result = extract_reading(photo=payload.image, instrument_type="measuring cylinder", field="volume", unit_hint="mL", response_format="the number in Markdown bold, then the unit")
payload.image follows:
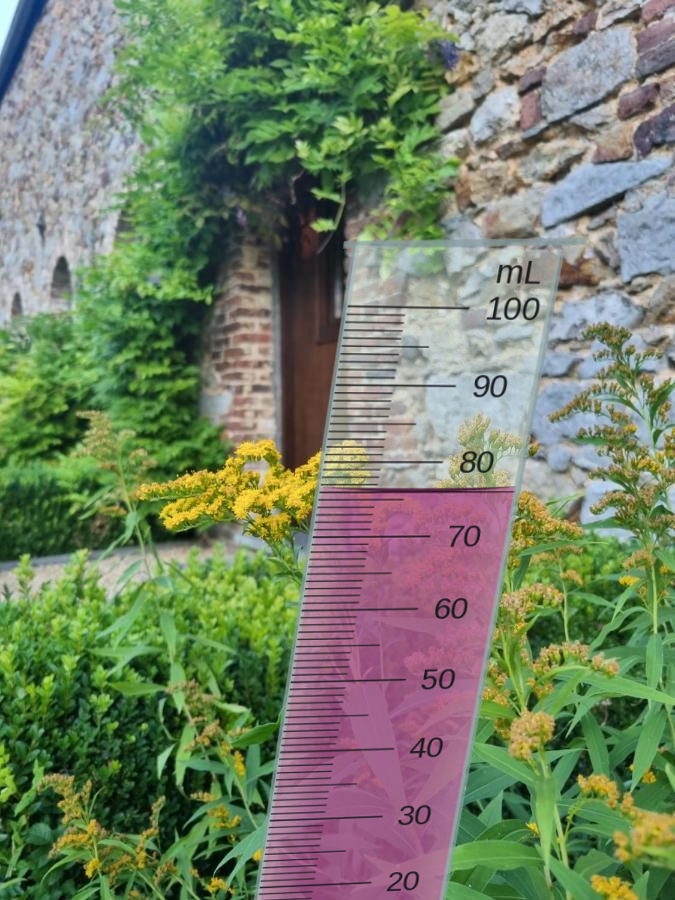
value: **76** mL
